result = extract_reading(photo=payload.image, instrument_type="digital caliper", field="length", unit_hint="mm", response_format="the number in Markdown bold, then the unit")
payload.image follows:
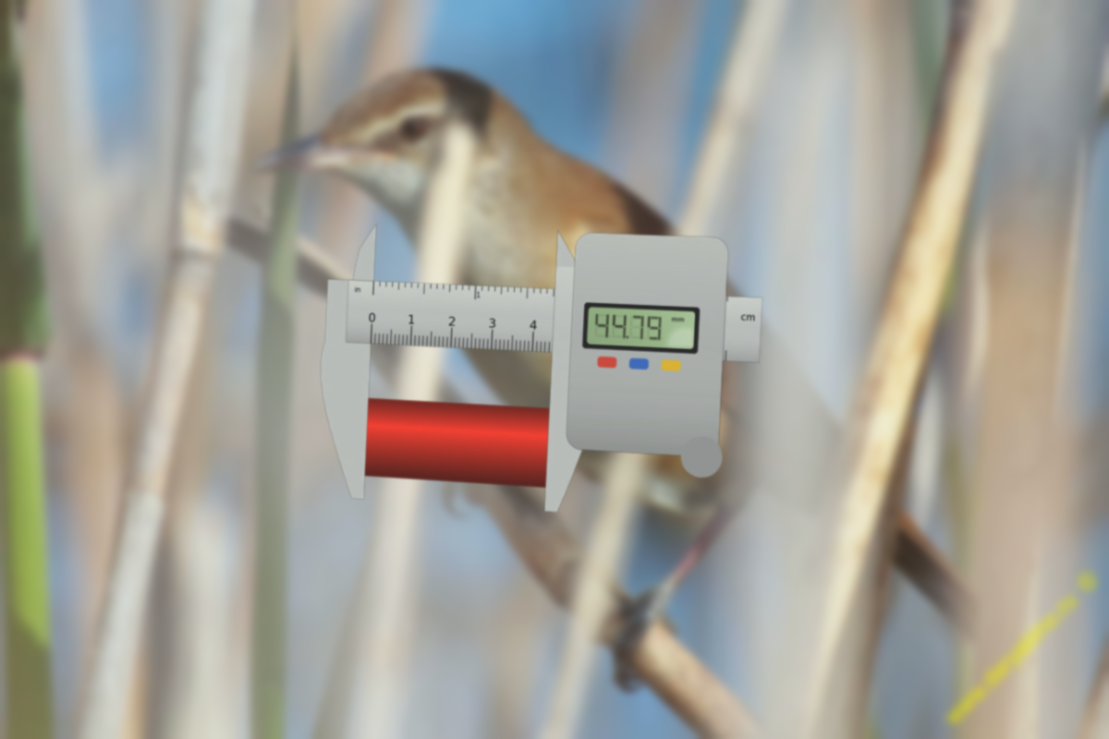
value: **44.79** mm
